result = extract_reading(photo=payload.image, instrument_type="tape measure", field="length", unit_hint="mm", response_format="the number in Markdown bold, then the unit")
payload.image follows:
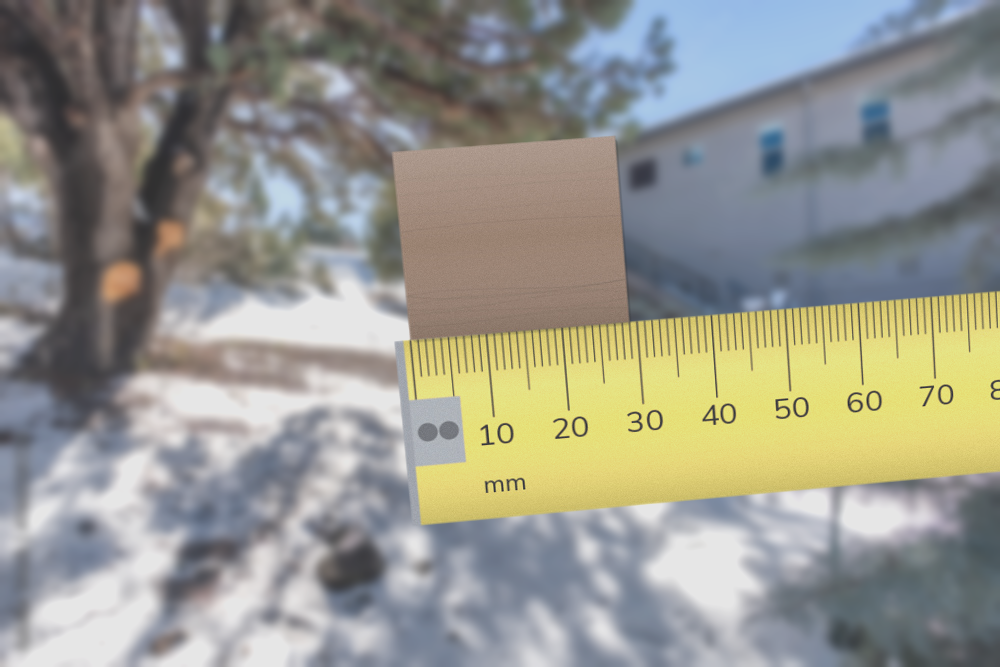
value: **29** mm
